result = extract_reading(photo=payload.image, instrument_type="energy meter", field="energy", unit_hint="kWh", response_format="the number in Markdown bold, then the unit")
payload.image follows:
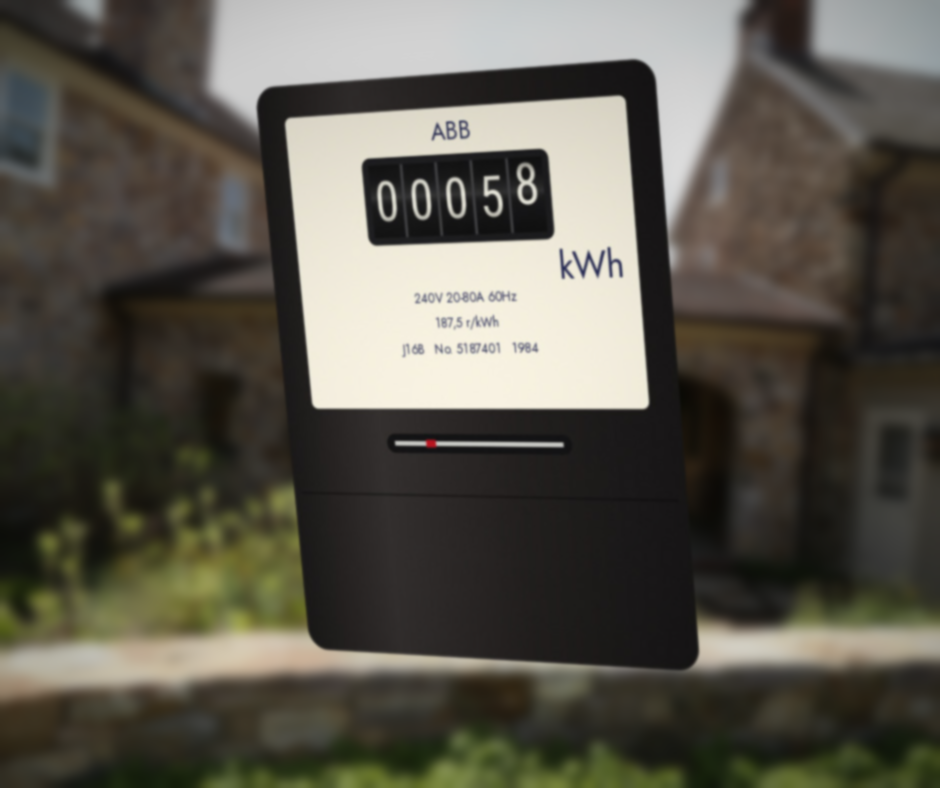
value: **58** kWh
